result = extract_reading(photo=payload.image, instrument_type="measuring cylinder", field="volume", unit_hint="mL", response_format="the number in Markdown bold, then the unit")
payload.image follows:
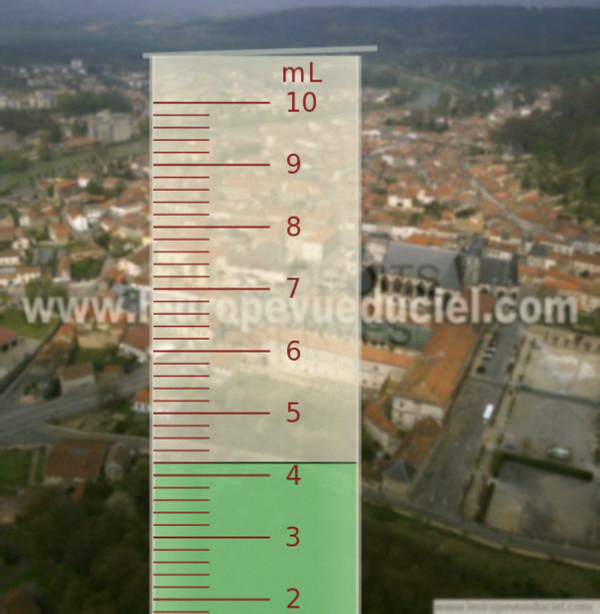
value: **4.2** mL
